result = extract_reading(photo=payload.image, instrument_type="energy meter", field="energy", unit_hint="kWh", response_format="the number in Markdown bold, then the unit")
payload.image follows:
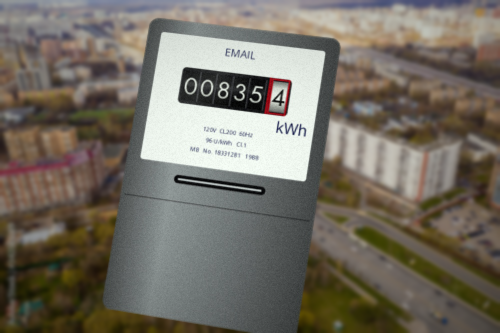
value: **835.4** kWh
